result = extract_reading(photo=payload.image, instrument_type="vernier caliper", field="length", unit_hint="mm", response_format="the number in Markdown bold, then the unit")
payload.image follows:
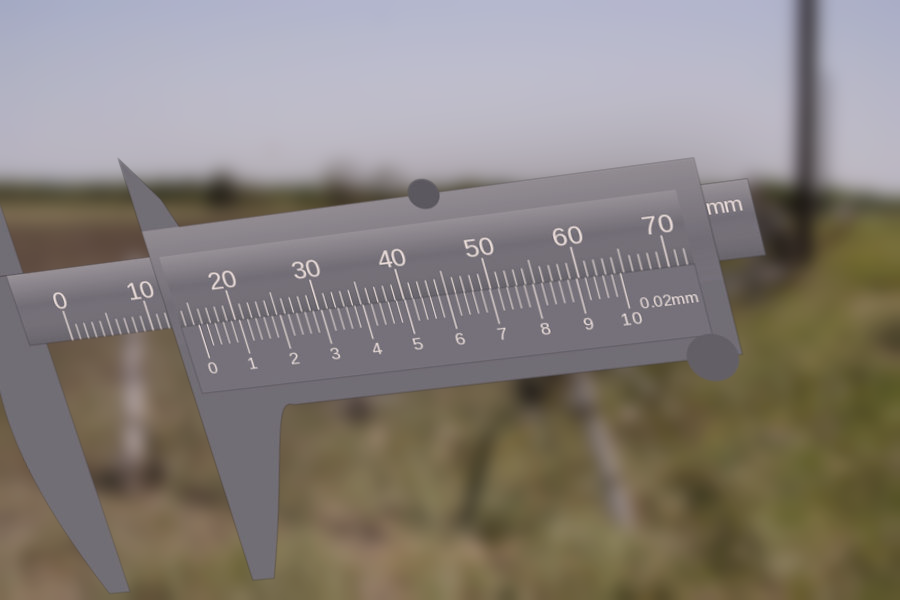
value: **15.6** mm
